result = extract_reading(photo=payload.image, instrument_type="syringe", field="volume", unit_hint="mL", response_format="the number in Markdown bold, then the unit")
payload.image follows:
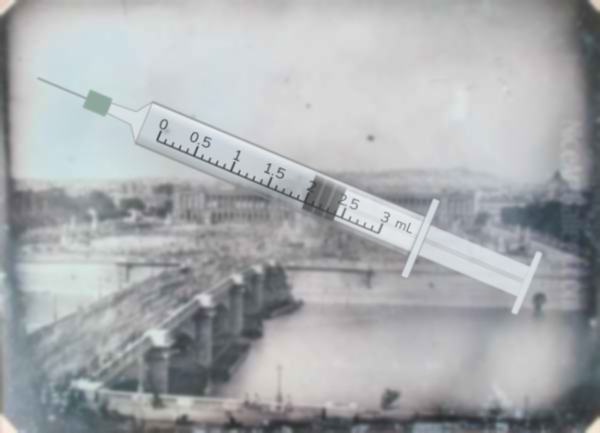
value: **2** mL
